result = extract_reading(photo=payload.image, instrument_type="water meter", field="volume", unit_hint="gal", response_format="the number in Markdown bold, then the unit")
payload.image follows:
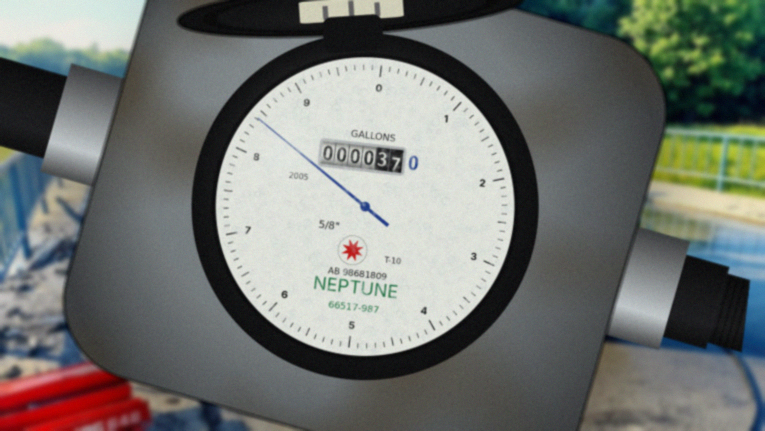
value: **368.4** gal
